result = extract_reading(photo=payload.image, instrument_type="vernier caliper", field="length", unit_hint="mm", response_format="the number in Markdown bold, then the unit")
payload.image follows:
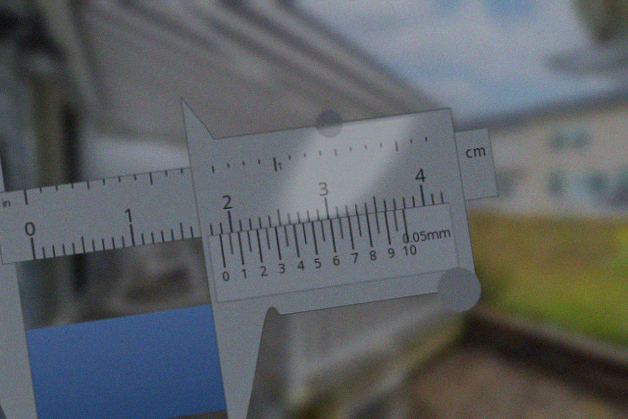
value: **18.8** mm
